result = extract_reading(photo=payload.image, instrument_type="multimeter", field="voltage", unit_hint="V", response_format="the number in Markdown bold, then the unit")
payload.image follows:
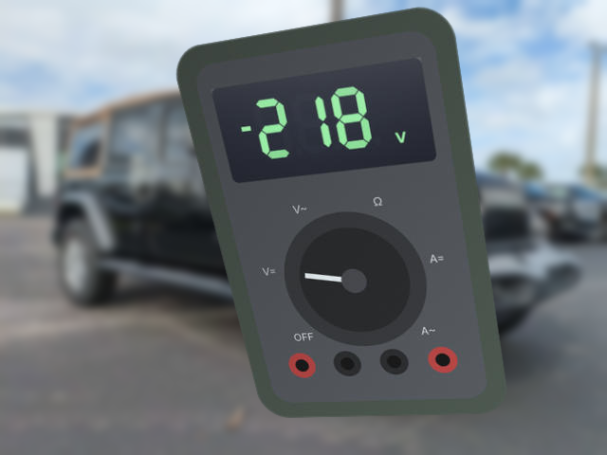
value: **-218** V
